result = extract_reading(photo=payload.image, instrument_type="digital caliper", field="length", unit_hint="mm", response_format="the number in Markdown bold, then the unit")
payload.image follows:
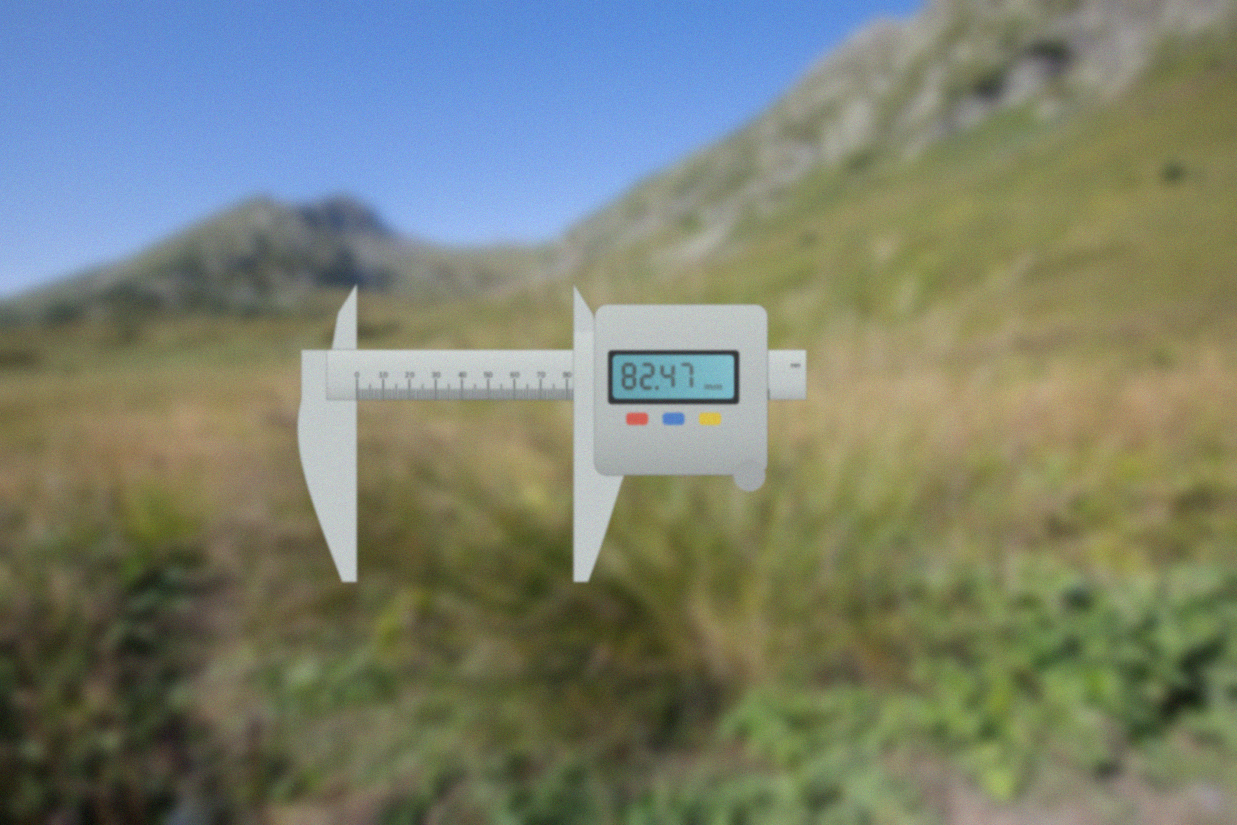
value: **82.47** mm
